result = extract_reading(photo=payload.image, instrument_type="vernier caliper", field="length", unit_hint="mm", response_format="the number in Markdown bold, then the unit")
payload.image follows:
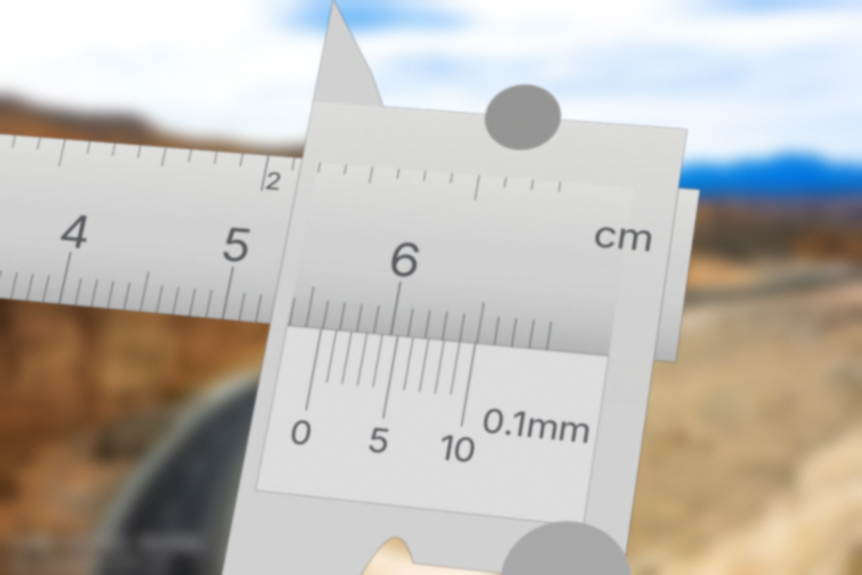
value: **55.9** mm
